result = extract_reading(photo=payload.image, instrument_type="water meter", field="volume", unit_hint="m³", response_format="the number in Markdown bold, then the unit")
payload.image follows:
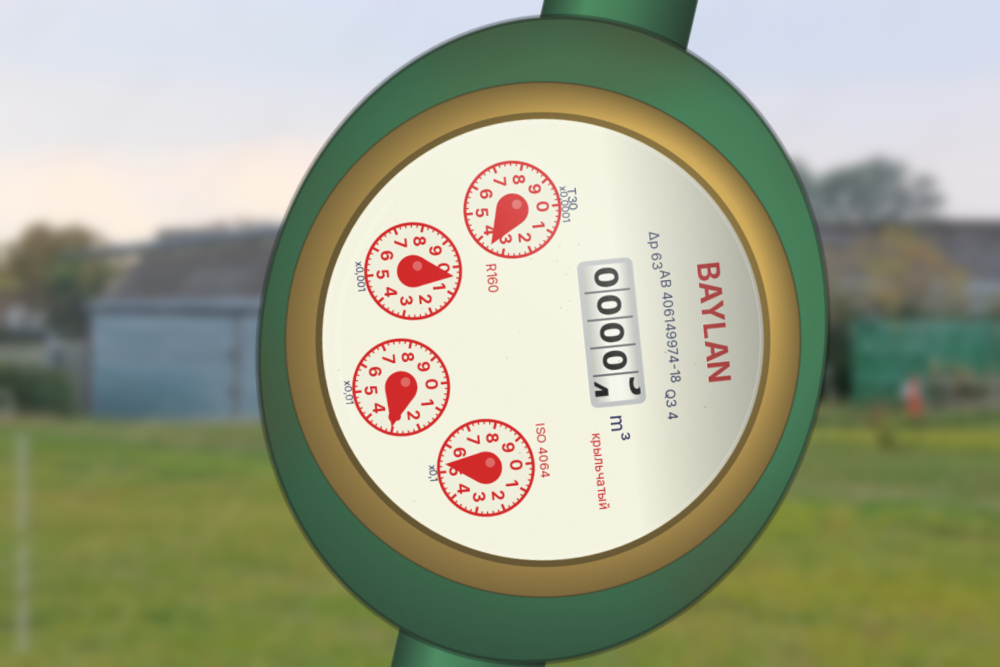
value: **3.5303** m³
